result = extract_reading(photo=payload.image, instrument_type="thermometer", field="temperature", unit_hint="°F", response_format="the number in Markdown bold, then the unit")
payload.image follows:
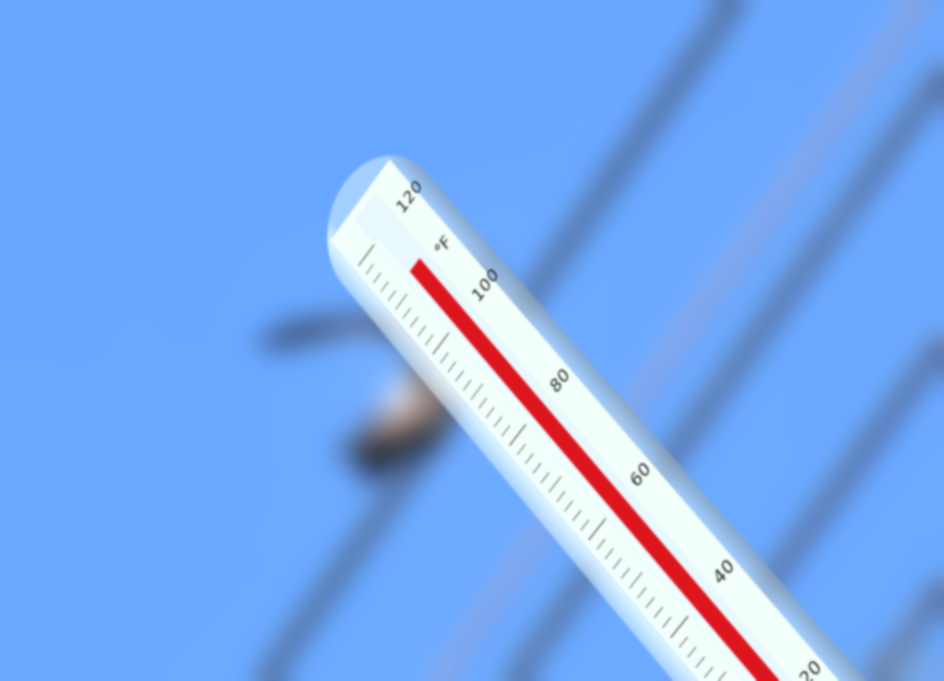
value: **112** °F
